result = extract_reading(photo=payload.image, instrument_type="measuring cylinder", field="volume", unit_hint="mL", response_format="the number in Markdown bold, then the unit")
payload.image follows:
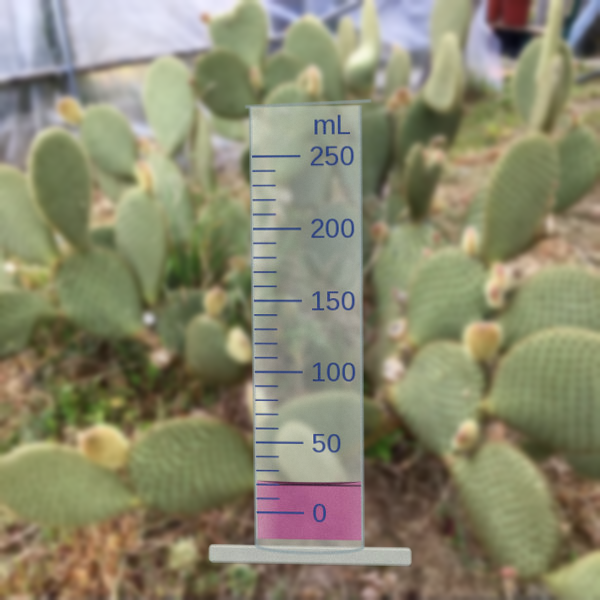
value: **20** mL
